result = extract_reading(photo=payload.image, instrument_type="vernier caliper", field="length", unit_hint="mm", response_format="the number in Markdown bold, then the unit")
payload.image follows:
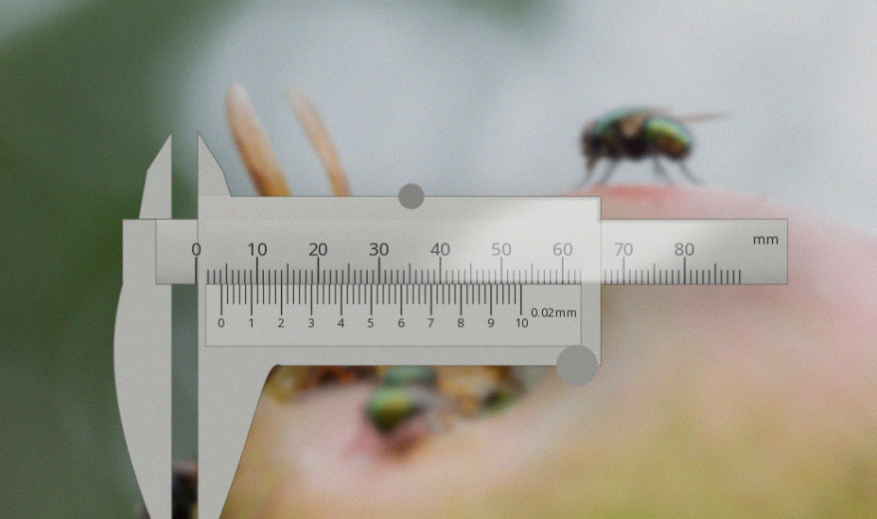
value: **4.2** mm
